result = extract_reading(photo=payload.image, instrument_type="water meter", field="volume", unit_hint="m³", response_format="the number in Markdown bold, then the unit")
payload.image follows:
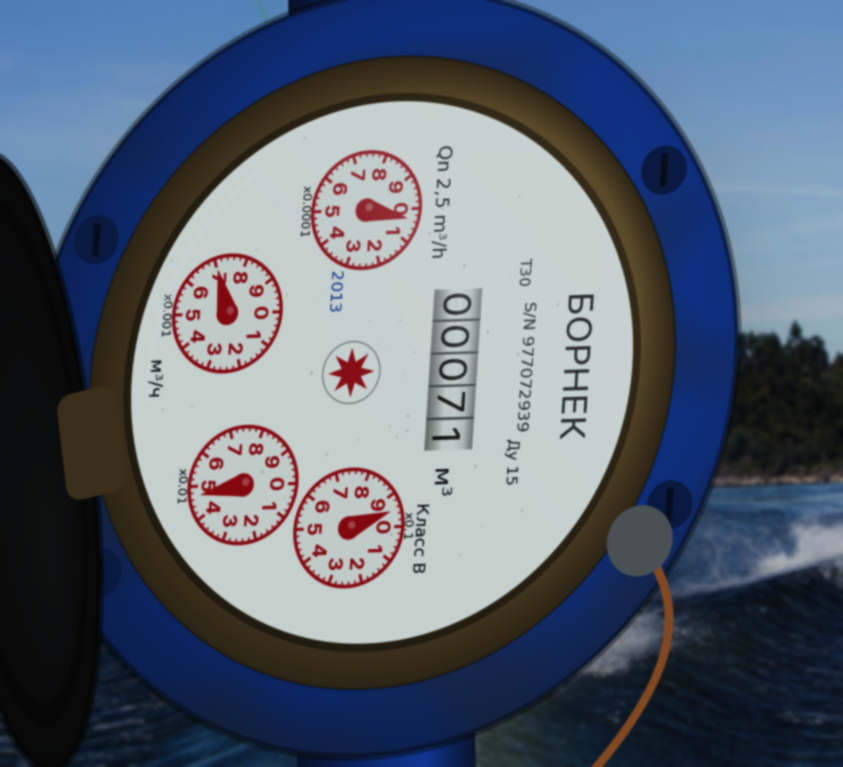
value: **70.9470** m³
